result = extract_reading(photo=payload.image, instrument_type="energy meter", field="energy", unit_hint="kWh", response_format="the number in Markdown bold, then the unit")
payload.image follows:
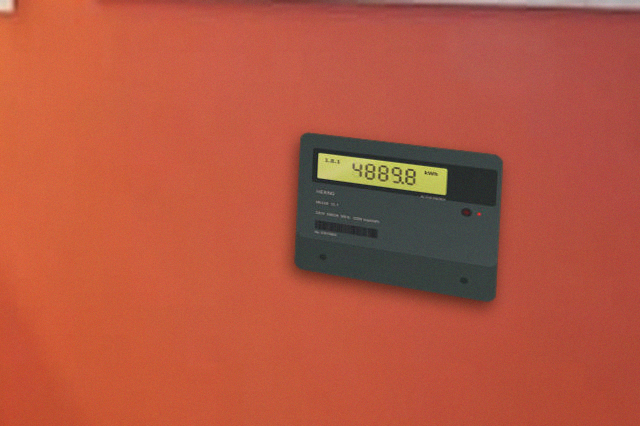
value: **4889.8** kWh
